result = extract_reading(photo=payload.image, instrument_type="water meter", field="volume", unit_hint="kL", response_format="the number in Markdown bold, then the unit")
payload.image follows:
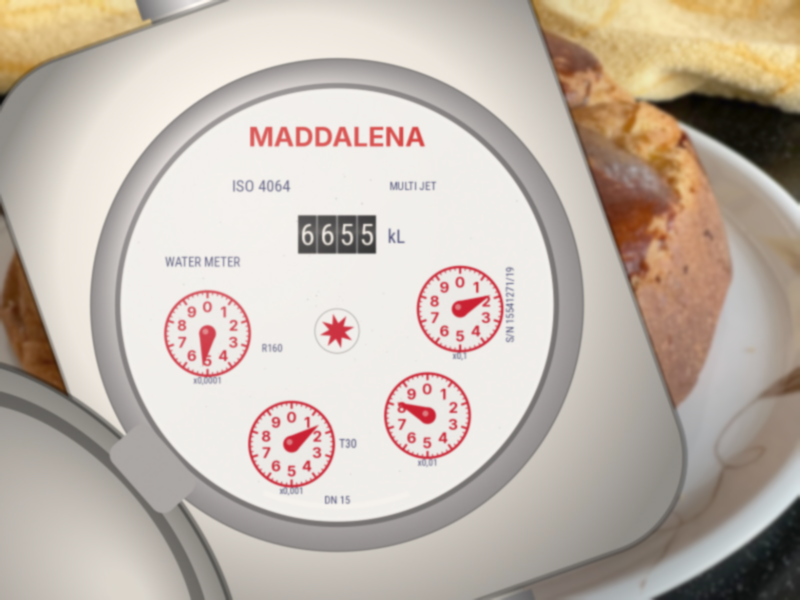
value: **6655.1815** kL
